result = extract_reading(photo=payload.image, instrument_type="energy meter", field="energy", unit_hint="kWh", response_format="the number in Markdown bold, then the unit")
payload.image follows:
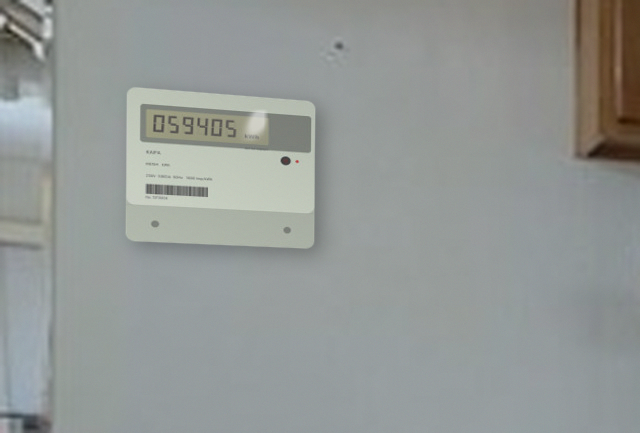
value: **59405** kWh
